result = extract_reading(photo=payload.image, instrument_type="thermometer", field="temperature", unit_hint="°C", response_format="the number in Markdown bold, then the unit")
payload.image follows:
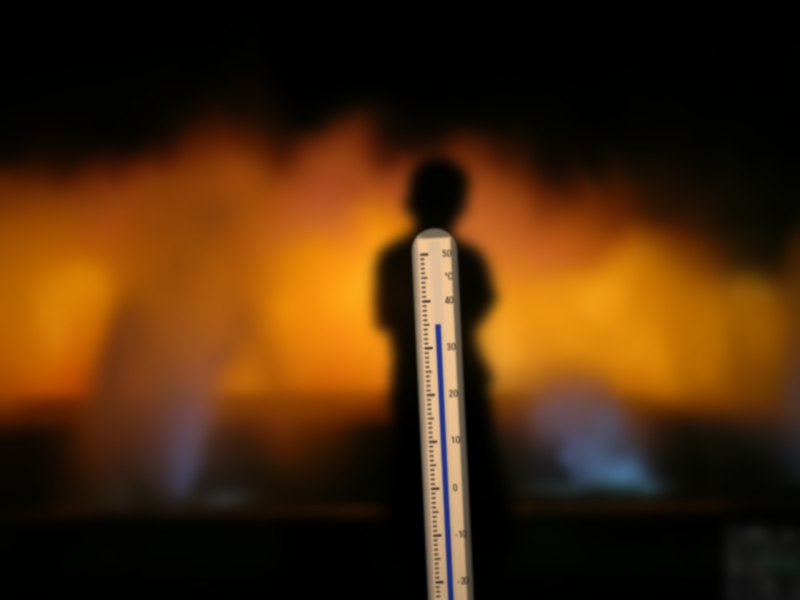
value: **35** °C
